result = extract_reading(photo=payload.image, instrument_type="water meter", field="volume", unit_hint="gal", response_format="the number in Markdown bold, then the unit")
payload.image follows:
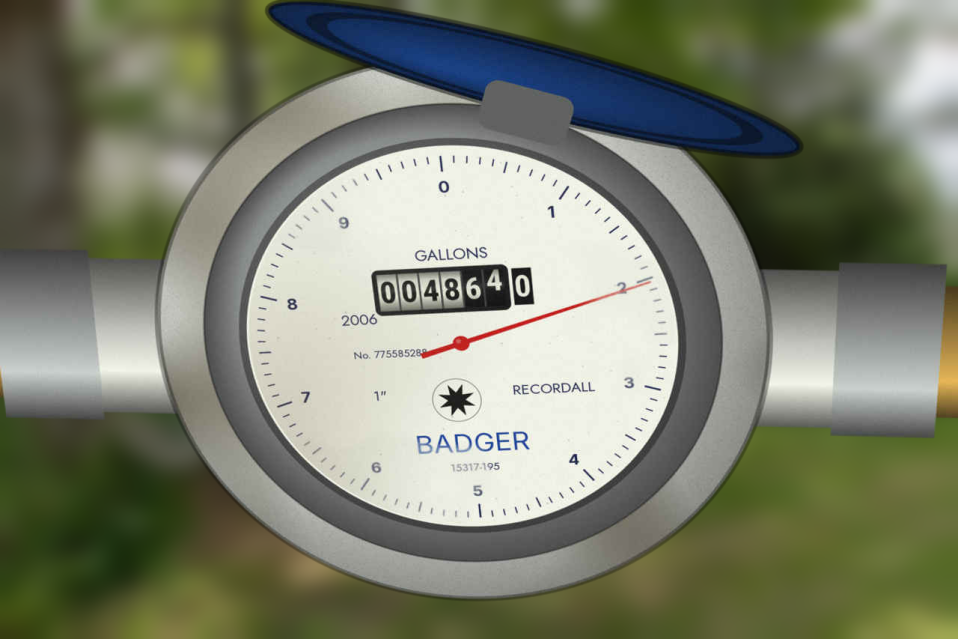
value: **48642.0** gal
